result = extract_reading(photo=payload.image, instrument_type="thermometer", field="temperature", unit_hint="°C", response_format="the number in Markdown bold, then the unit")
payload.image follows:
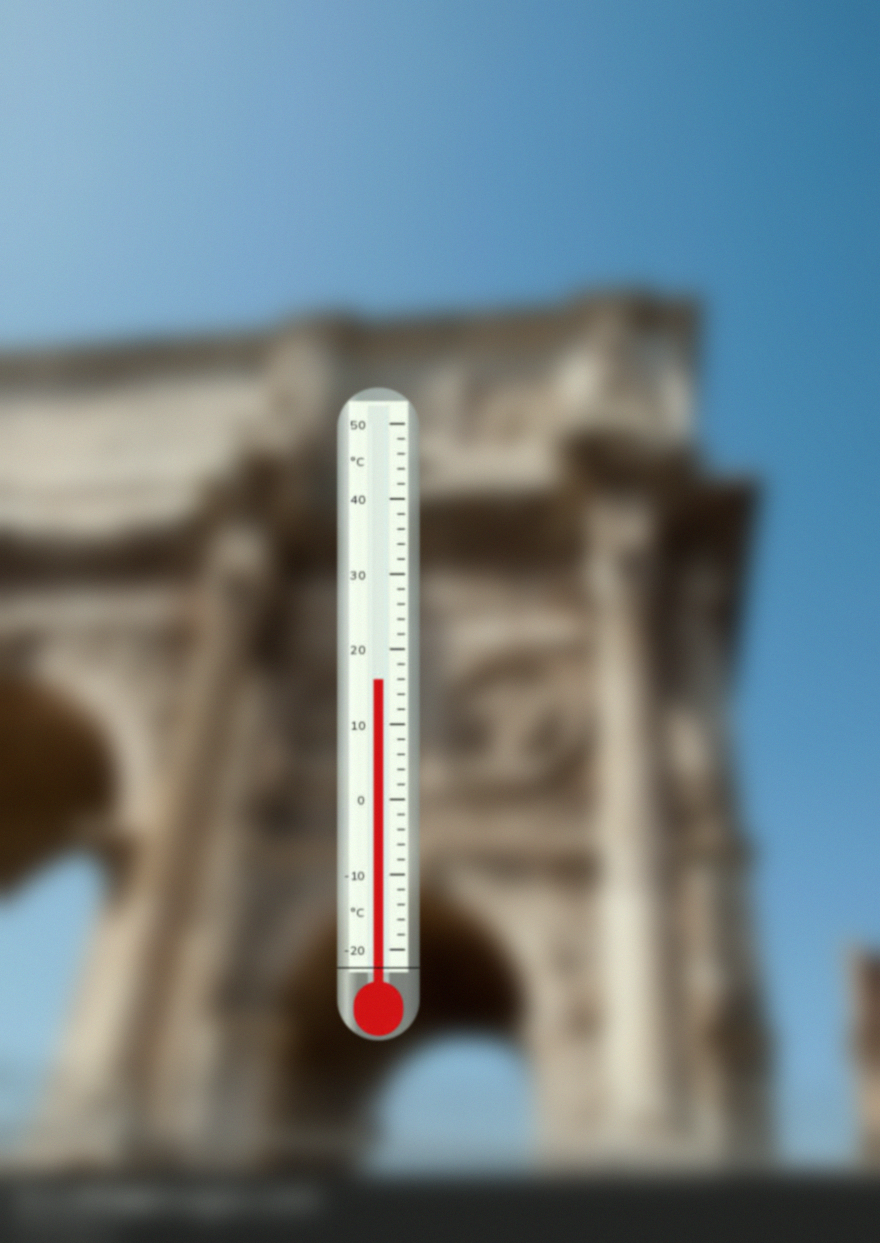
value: **16** °C
